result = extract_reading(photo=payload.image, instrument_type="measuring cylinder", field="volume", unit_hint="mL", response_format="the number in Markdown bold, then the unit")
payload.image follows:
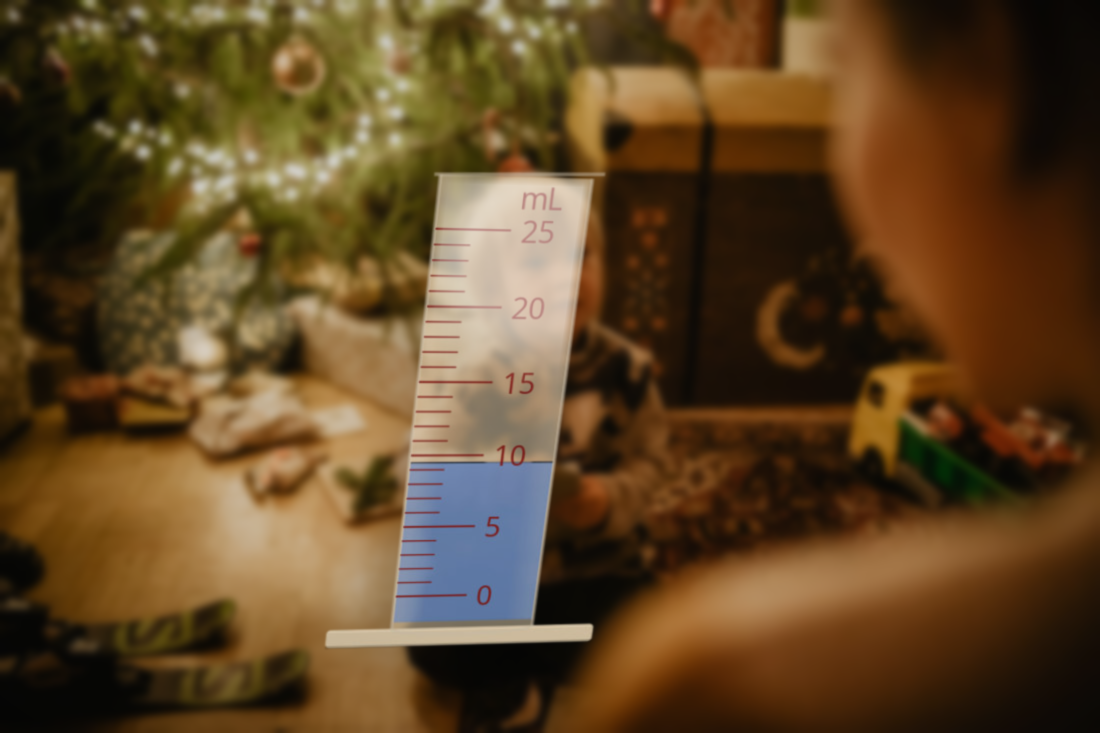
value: **9.5** mL
